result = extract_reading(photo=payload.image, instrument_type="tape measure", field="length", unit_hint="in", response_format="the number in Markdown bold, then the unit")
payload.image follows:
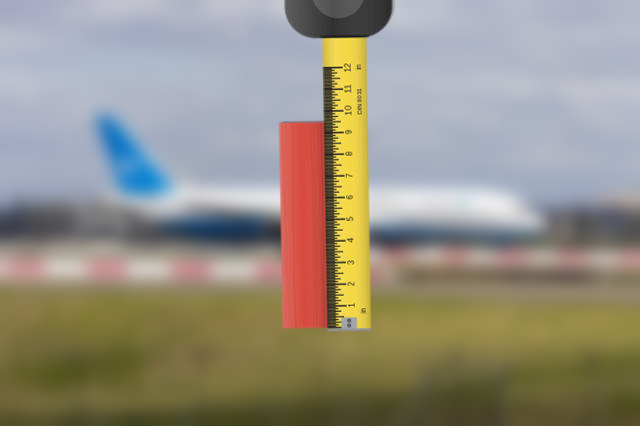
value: **9.5** in
